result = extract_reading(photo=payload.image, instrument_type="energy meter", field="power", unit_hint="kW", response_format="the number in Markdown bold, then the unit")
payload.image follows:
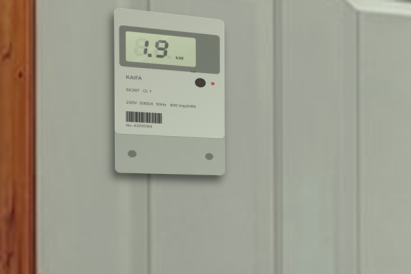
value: **1.9** kW
